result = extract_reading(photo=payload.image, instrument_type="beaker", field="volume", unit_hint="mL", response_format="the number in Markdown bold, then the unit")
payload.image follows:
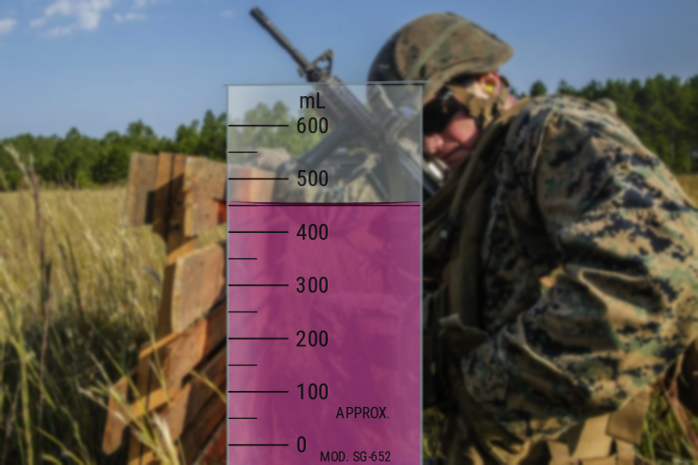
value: **450** mL
